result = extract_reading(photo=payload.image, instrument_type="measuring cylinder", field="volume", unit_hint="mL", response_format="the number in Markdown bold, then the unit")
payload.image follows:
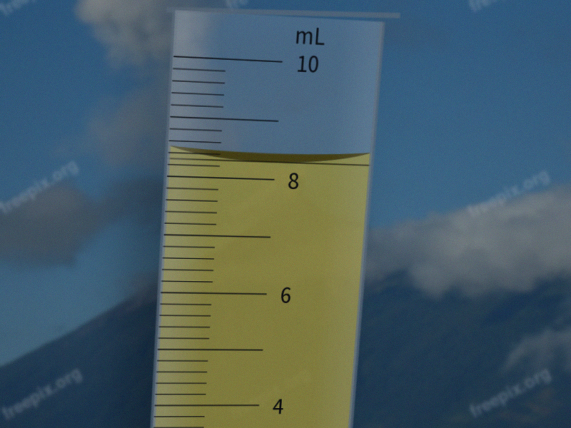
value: **8.3** mL
